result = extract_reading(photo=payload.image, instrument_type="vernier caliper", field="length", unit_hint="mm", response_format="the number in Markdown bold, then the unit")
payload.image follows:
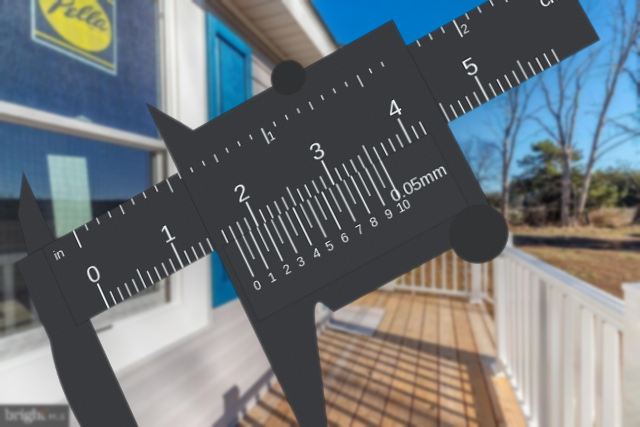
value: **17.0** mm
